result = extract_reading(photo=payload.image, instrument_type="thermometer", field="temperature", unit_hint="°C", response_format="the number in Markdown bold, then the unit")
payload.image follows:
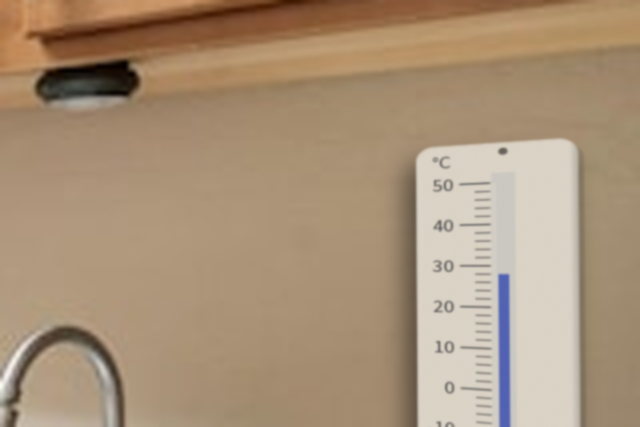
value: **28** °C
